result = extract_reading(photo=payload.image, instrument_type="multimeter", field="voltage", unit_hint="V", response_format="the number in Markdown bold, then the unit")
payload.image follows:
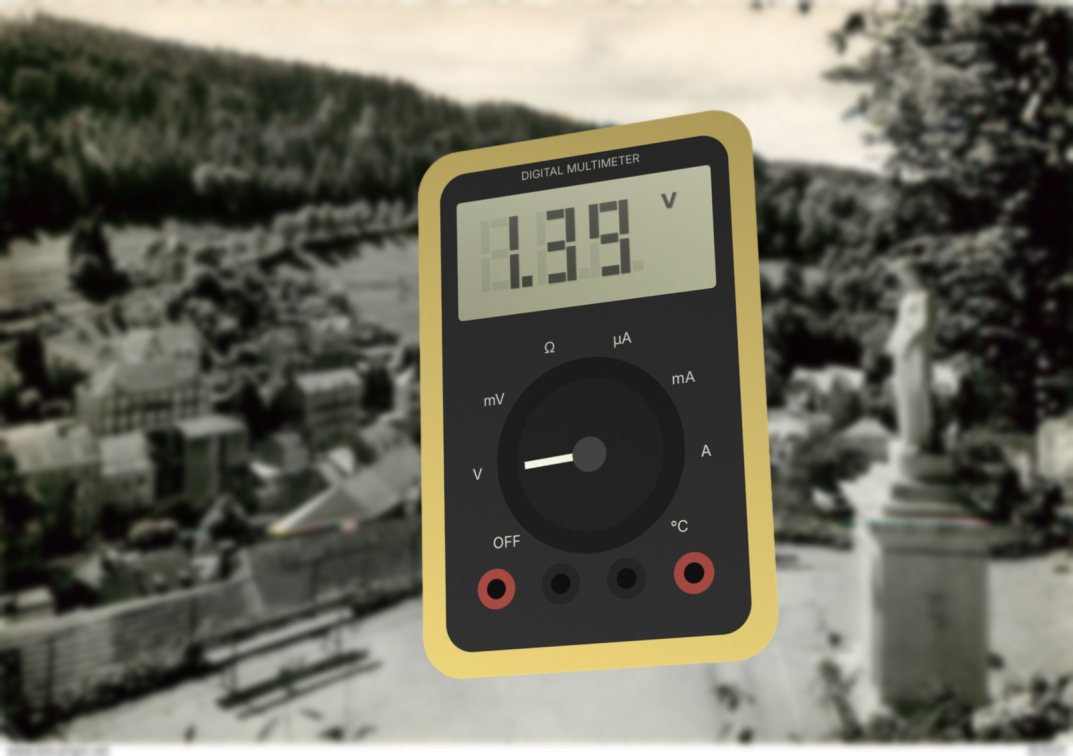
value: **1.39** V
